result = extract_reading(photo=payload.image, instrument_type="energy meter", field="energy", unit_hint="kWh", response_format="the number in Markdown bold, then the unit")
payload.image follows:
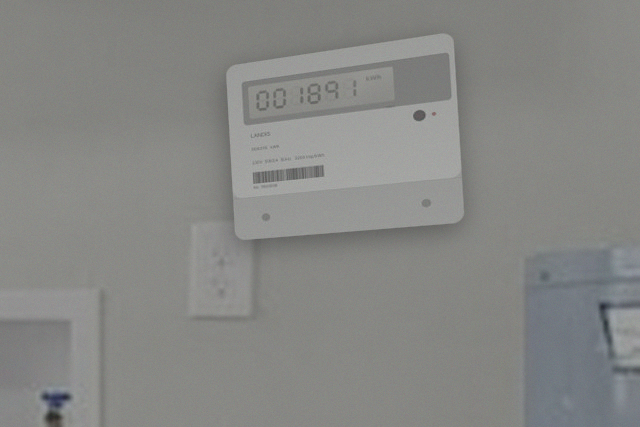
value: **1891** kWh
